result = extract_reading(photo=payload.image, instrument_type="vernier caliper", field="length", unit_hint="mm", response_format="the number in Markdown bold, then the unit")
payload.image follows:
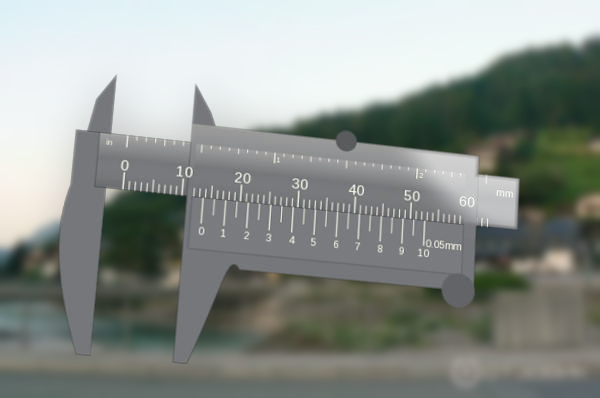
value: **13.6** mm
